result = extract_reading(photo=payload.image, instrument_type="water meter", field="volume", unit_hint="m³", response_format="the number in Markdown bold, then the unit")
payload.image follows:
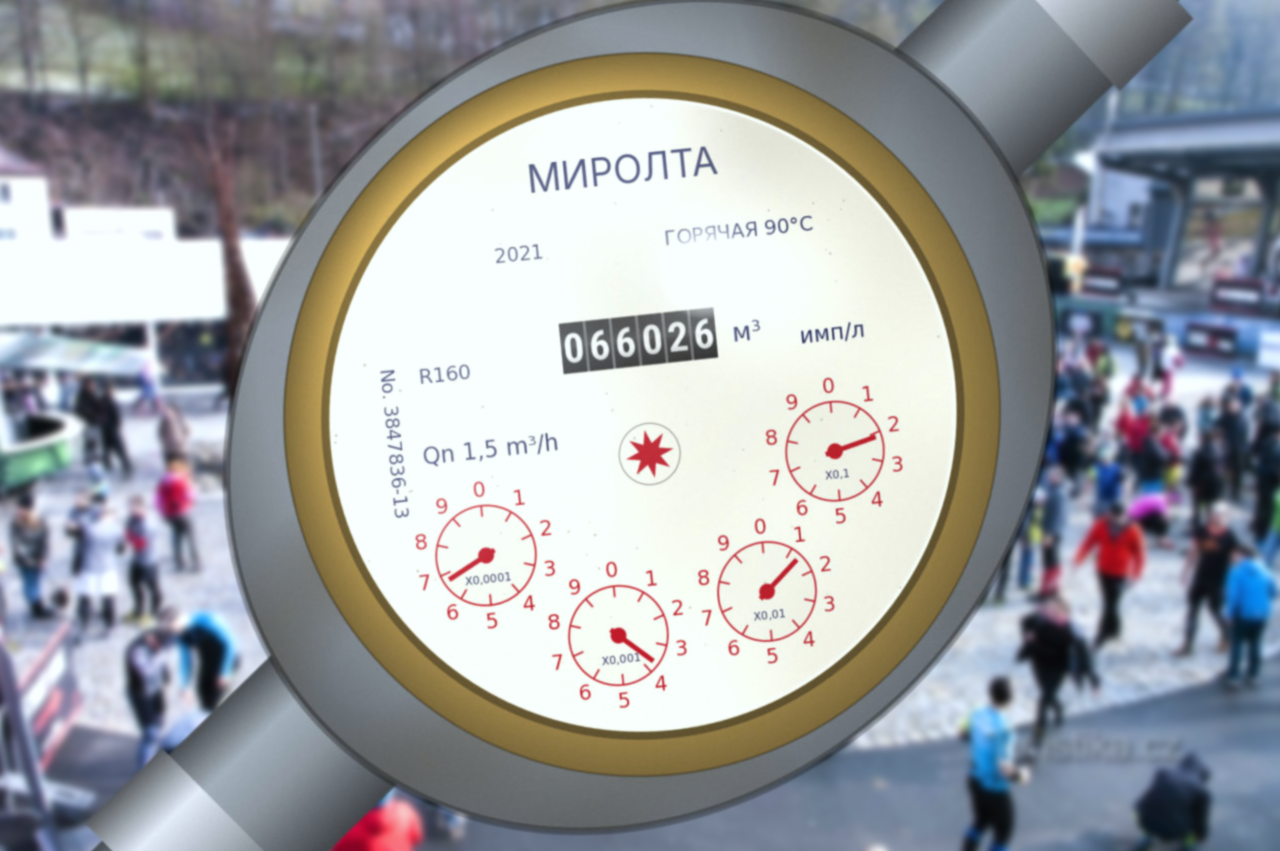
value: **66026.2136** m³
